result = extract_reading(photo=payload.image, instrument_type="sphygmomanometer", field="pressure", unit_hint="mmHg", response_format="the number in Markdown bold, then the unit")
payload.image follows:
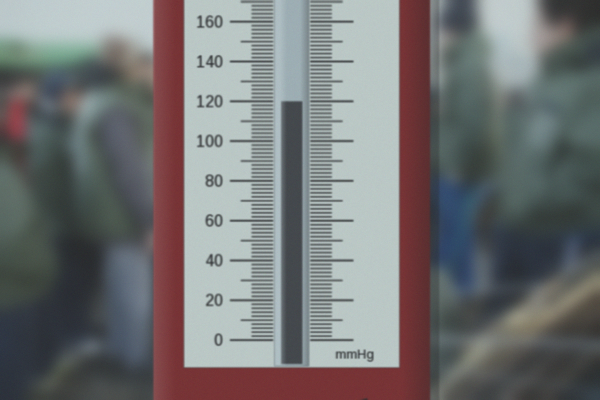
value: **120** mmHg
